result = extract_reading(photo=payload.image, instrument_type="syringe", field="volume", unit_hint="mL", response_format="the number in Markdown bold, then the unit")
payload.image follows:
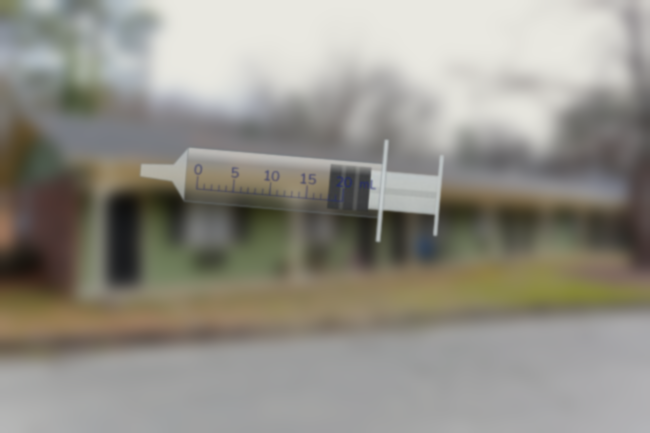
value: **18** mL
